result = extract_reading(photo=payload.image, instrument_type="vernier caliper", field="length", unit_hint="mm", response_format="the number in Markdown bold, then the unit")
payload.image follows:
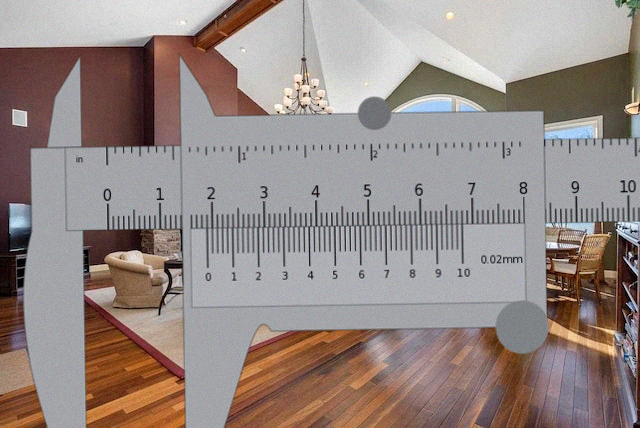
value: **19.0** mm
